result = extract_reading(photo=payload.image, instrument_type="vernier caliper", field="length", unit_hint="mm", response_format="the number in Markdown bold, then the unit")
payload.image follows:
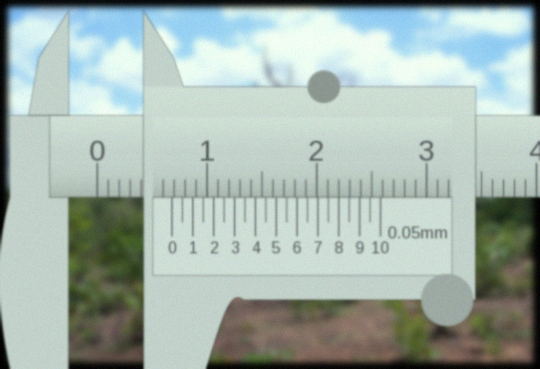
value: **6.8** mm
